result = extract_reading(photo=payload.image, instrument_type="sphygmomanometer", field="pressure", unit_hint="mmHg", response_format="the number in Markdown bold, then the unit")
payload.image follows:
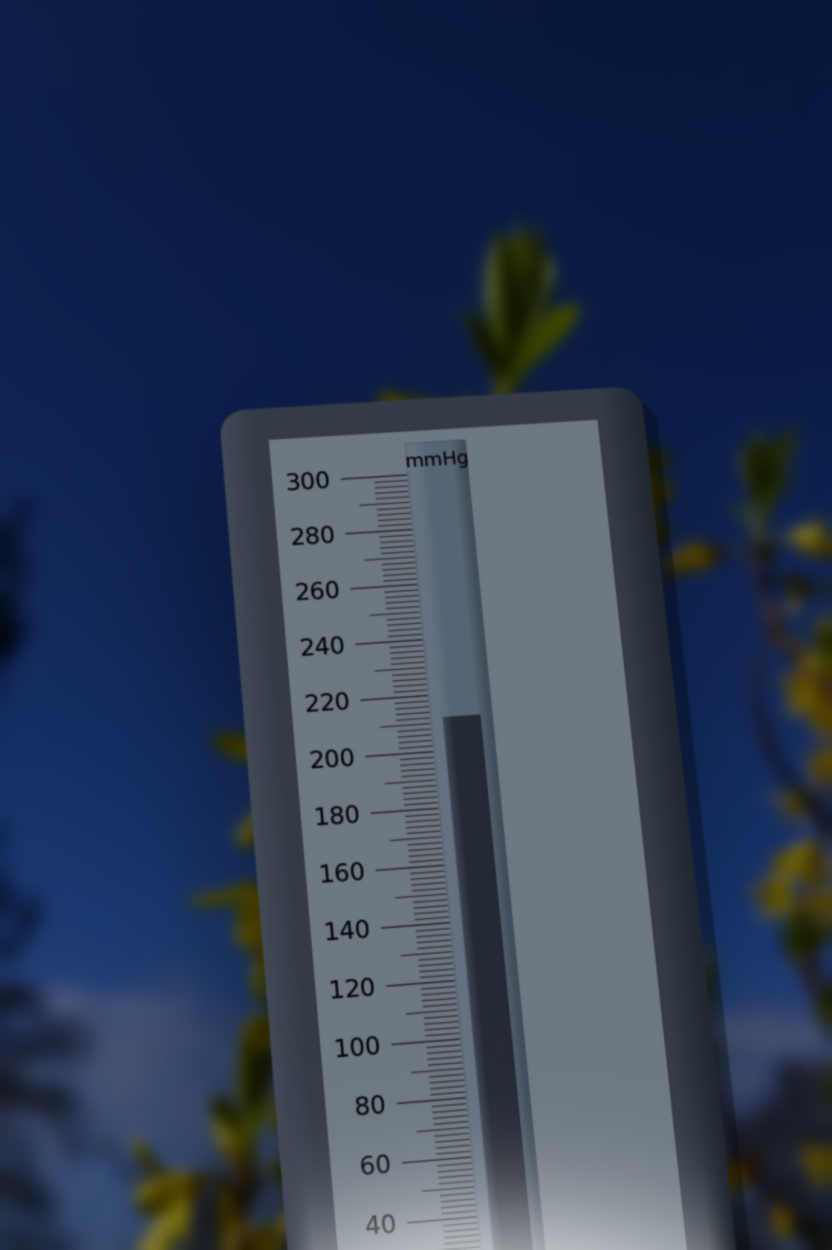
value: **212** mmHg
